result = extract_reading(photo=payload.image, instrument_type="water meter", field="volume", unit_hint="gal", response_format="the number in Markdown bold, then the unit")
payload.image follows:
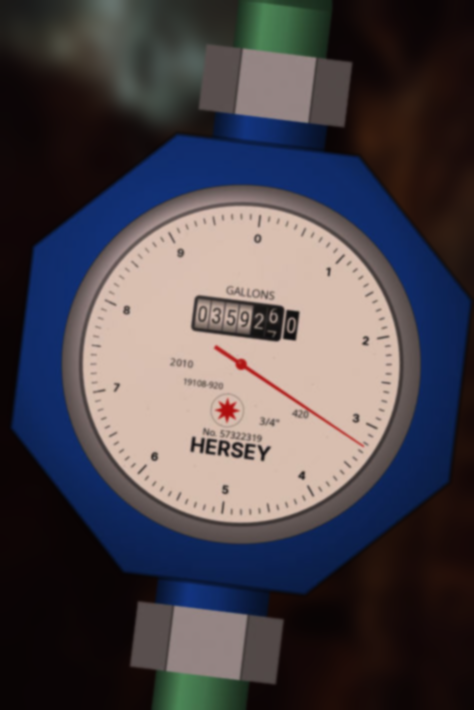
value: **359263.2** gal
